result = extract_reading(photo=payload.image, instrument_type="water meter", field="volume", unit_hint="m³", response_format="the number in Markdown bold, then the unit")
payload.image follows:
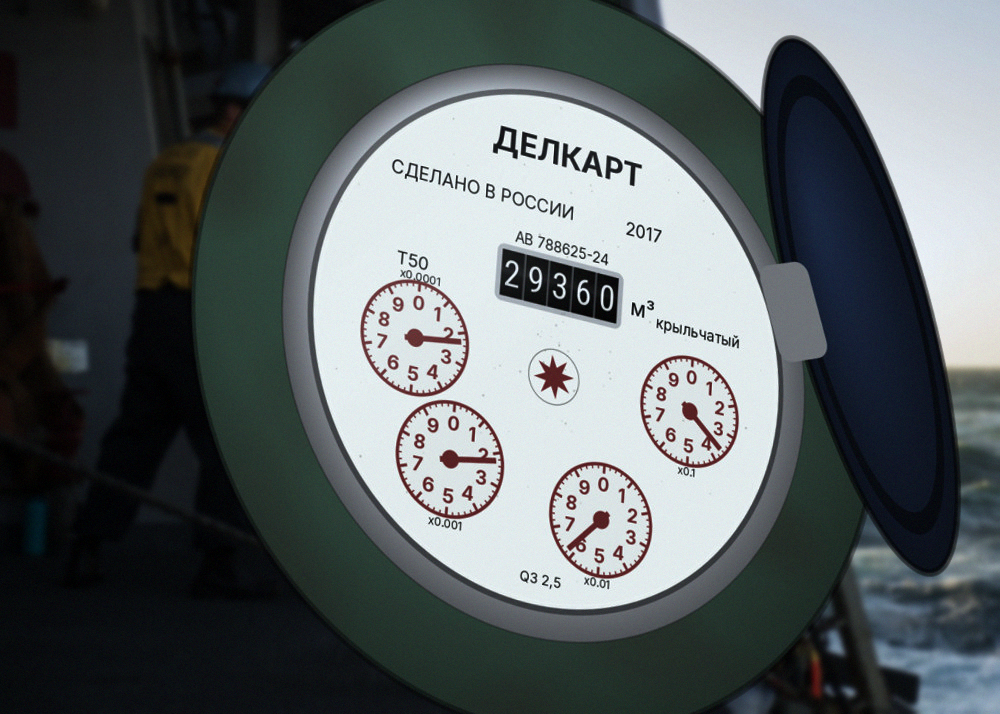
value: **29360.3622** m³
